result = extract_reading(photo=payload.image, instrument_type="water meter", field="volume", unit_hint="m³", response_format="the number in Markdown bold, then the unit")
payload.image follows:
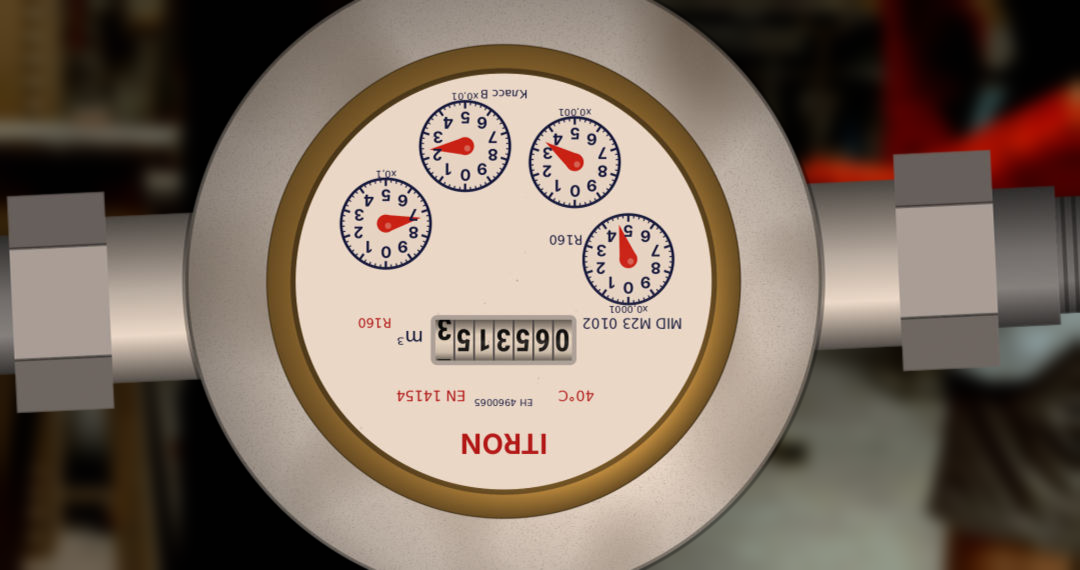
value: **653152.7234** m³
